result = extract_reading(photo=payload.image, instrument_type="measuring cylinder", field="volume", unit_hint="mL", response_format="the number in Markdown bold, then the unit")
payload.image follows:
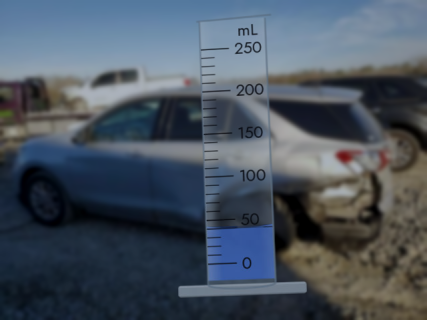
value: **40** mL
